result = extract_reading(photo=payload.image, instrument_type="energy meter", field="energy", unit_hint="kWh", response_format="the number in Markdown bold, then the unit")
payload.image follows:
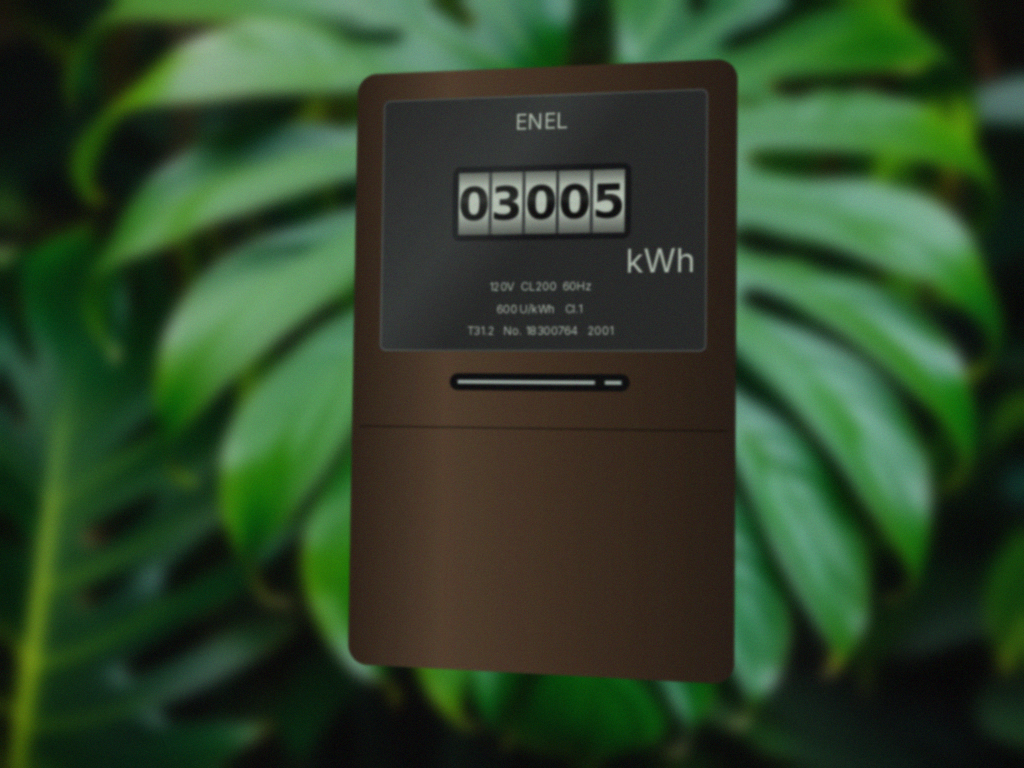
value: **3005** kWh
